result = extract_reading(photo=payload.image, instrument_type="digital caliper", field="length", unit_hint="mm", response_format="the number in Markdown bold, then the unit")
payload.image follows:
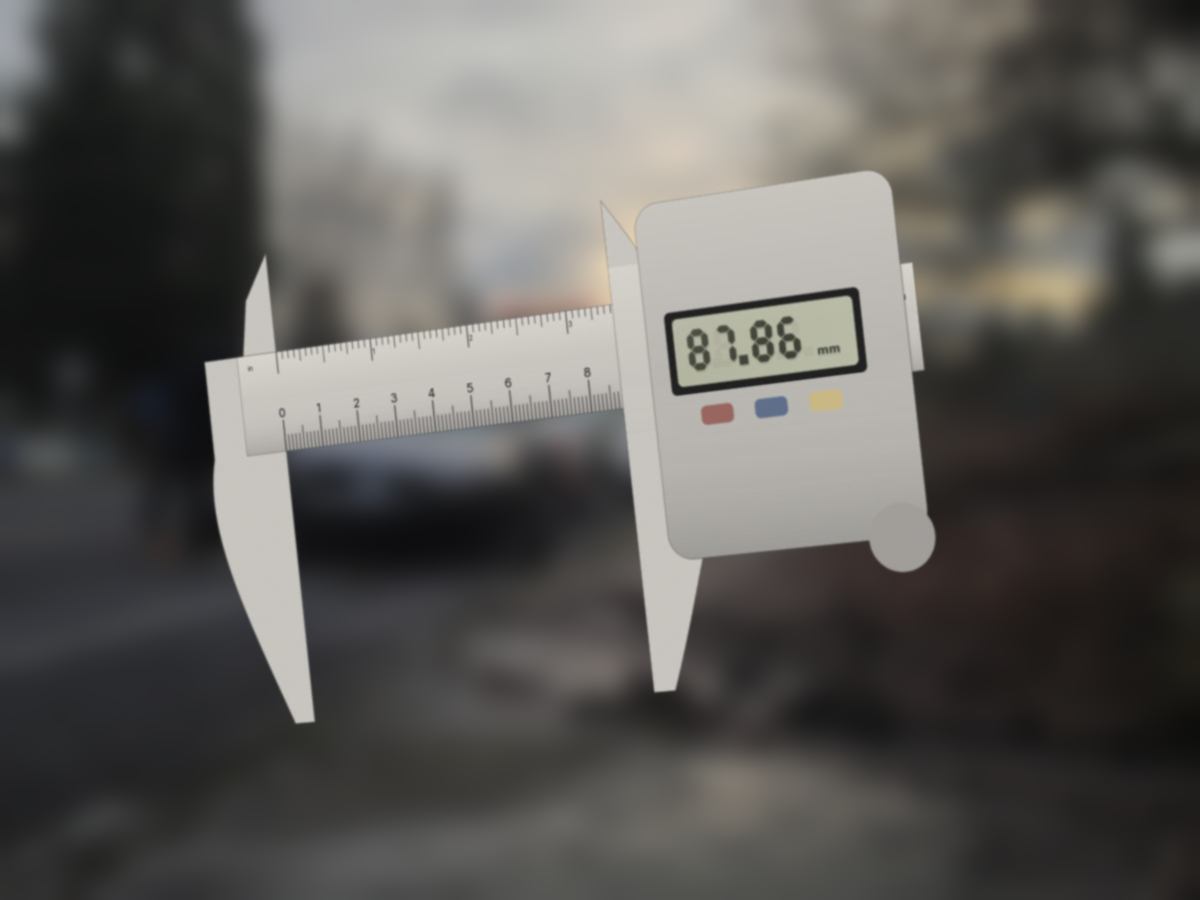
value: **87.86** mm
